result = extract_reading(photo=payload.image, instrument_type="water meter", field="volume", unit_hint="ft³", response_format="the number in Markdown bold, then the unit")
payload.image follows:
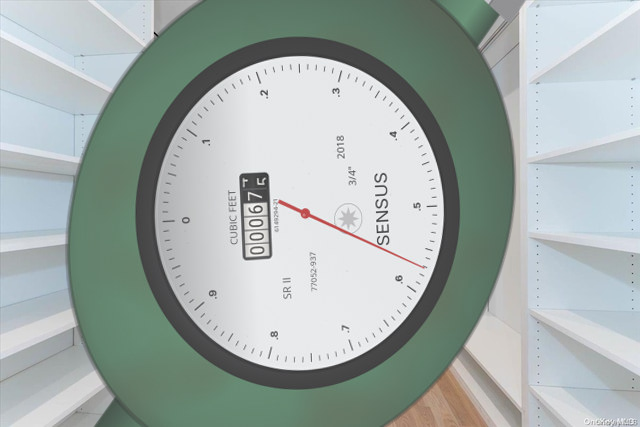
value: **674.57** ft³
